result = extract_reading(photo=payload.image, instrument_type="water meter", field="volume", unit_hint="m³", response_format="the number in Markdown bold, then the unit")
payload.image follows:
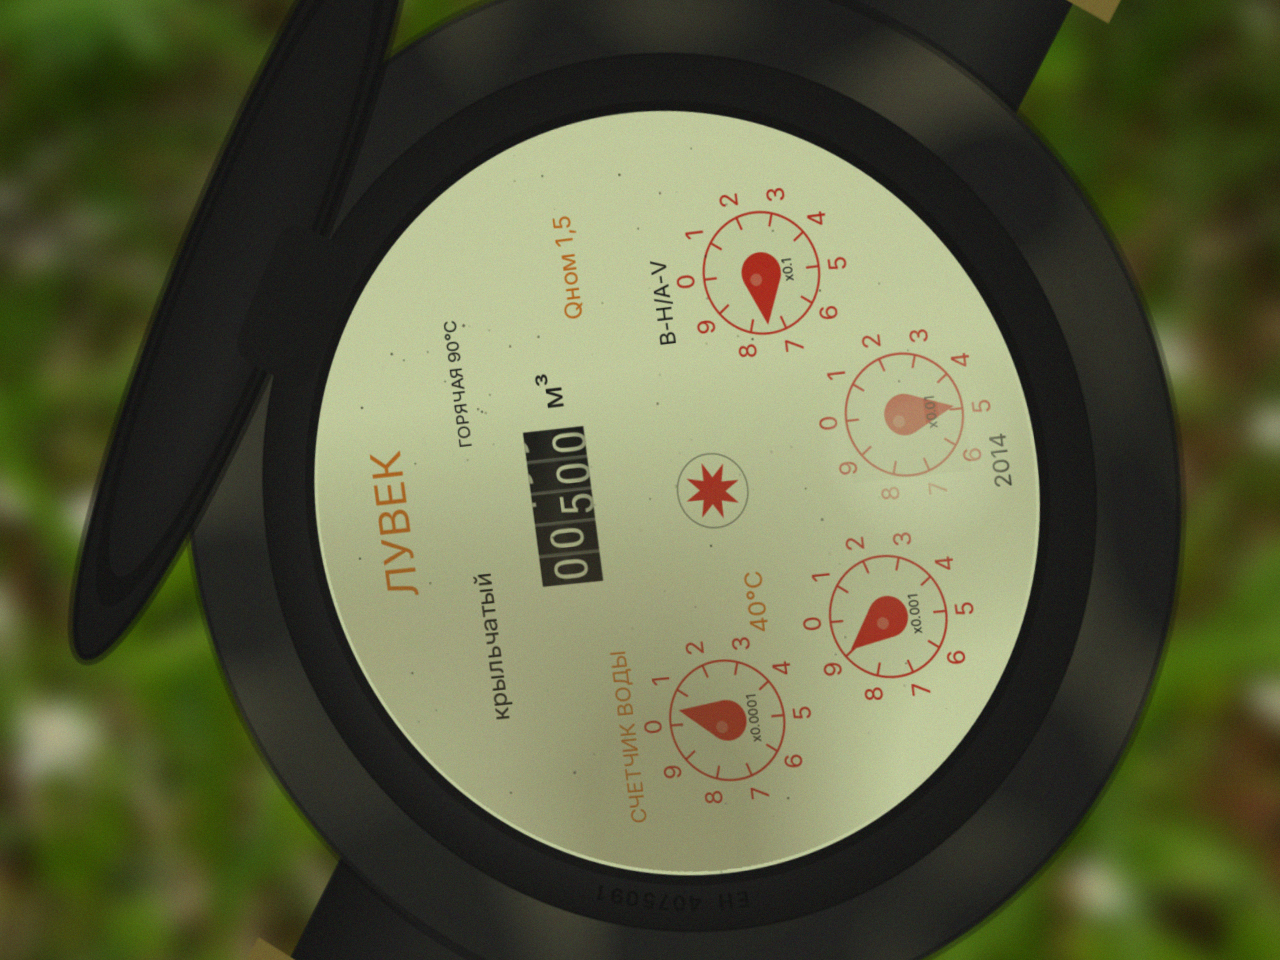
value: **499.7490** m³
